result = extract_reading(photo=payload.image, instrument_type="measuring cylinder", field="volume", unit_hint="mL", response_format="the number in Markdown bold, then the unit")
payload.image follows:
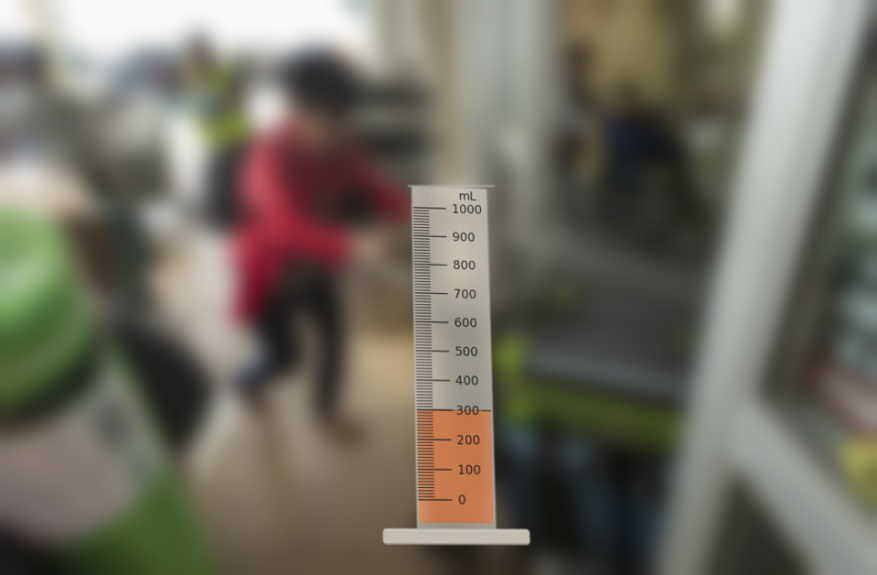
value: **300** mL
